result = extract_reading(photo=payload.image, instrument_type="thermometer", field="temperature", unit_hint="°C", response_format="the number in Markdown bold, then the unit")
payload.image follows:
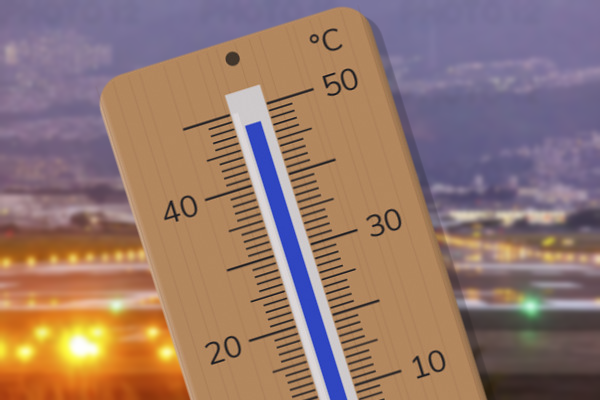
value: **48** °C
